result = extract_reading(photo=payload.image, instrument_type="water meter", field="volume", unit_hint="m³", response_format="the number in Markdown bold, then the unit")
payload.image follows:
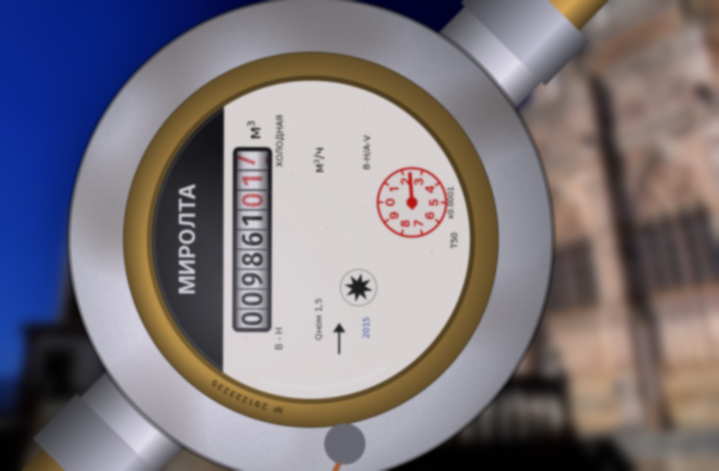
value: **9861.0172** m³
